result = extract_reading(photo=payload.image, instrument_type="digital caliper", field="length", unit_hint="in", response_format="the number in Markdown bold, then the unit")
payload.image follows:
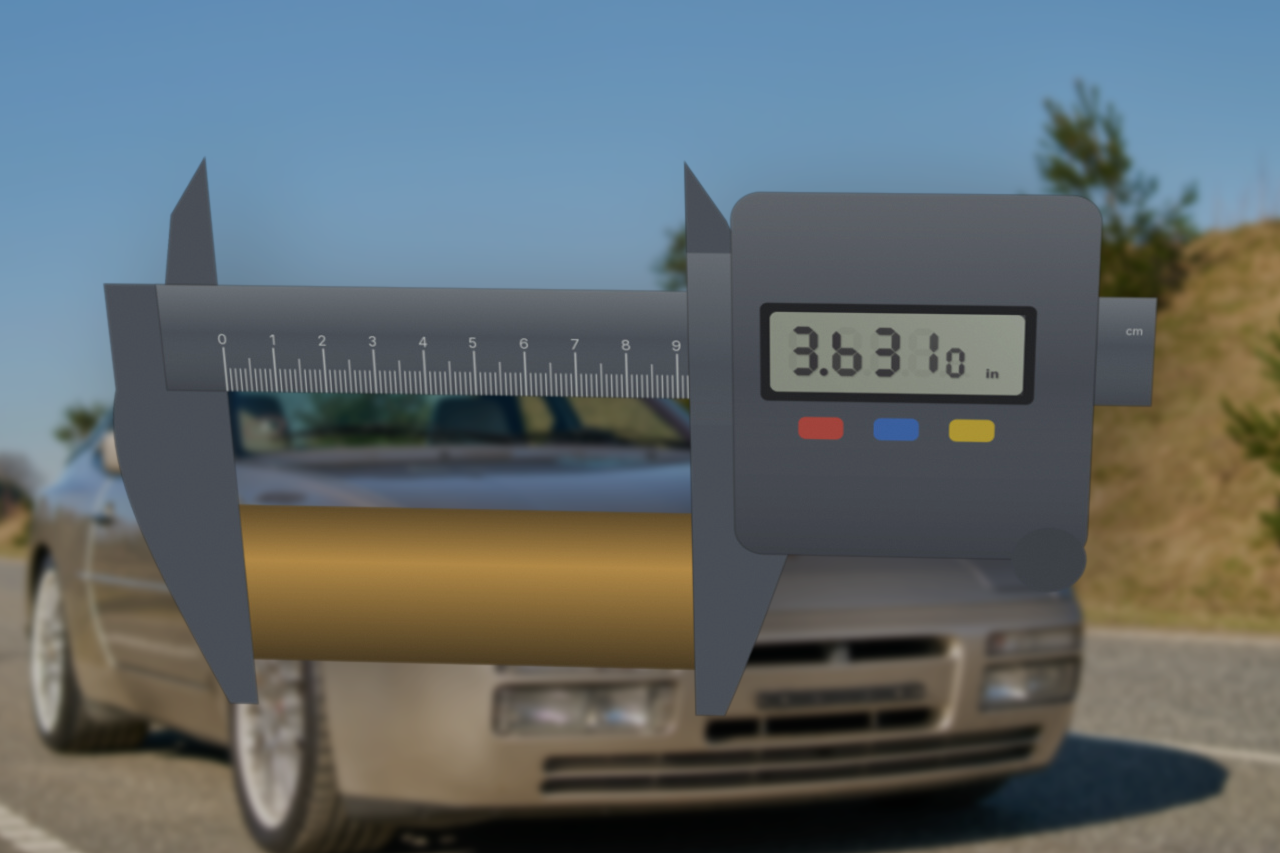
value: **3.6310** in
